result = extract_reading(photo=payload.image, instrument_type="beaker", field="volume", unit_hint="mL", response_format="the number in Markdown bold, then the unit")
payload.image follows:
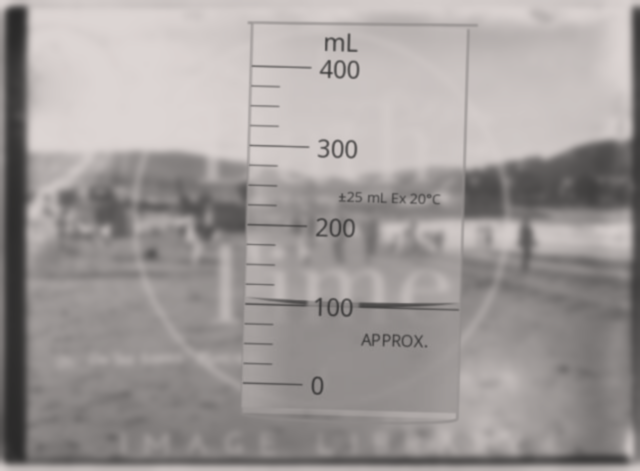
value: **100** mL
